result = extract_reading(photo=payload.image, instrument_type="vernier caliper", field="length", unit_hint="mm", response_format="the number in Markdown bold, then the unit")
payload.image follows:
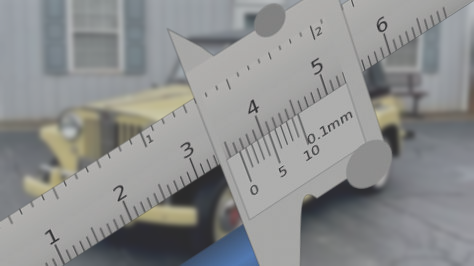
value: **36.4** mm
